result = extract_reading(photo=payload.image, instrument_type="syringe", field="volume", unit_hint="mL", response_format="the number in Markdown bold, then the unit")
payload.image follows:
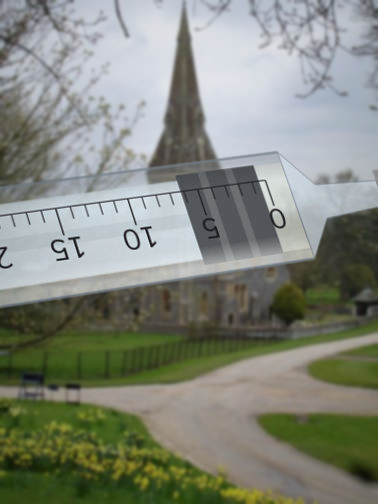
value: **0.5** mL
